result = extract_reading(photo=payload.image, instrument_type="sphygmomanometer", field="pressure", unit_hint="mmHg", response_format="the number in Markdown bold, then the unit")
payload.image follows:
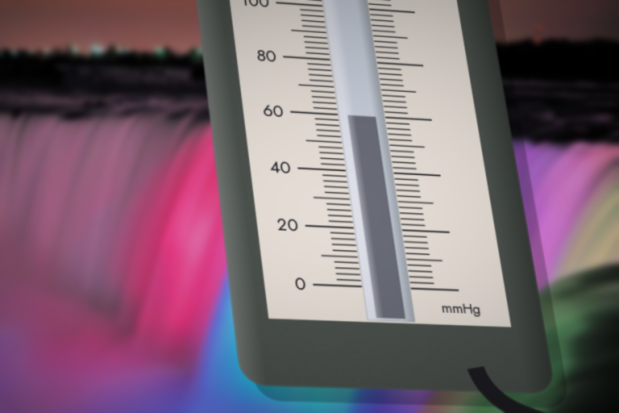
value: **60** mmHg
